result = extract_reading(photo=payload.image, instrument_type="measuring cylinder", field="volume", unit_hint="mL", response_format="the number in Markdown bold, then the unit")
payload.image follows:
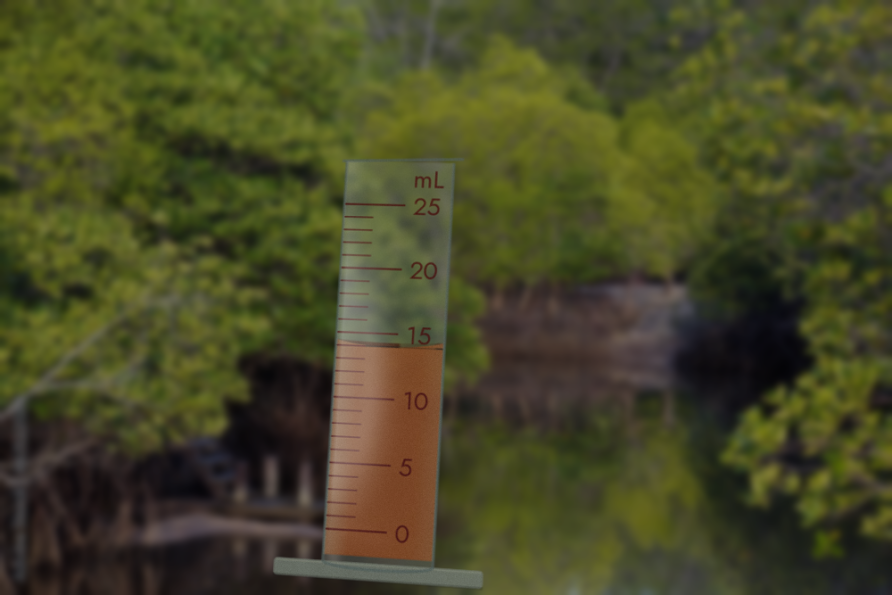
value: **14** mL
